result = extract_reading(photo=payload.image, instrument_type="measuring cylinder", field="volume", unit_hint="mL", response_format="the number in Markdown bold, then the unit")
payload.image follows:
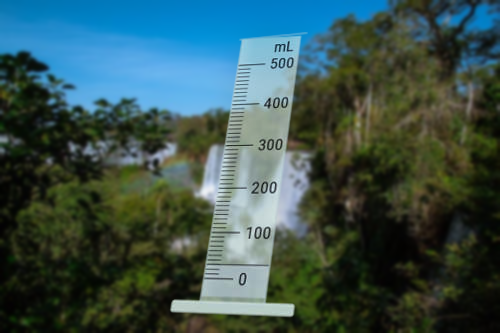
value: **30** mL
